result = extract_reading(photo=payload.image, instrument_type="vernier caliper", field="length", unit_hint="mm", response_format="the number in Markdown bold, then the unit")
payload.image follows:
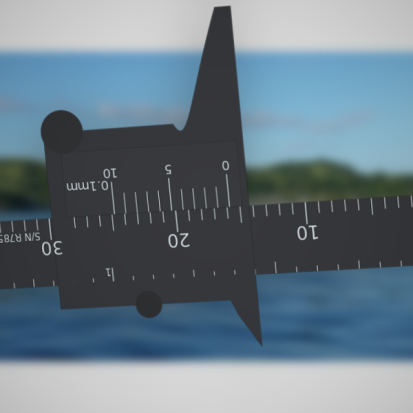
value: **15.8** mm
